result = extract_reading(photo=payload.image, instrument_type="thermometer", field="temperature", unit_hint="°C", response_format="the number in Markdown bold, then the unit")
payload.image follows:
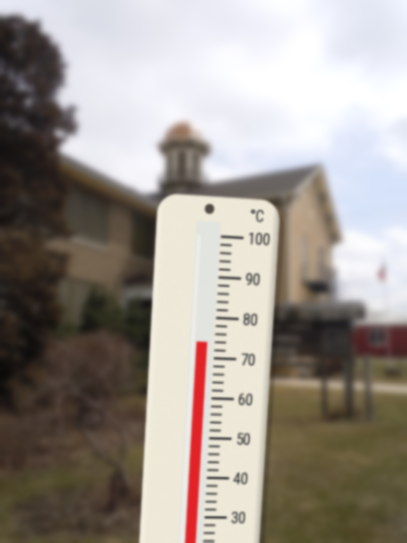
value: **74** °C
